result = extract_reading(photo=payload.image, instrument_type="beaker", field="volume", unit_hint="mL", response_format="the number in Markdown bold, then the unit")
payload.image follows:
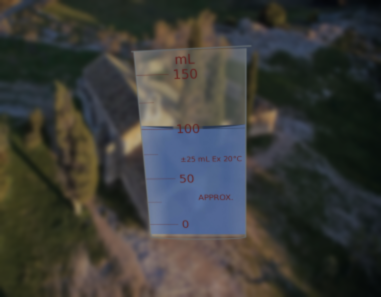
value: **100** mL
